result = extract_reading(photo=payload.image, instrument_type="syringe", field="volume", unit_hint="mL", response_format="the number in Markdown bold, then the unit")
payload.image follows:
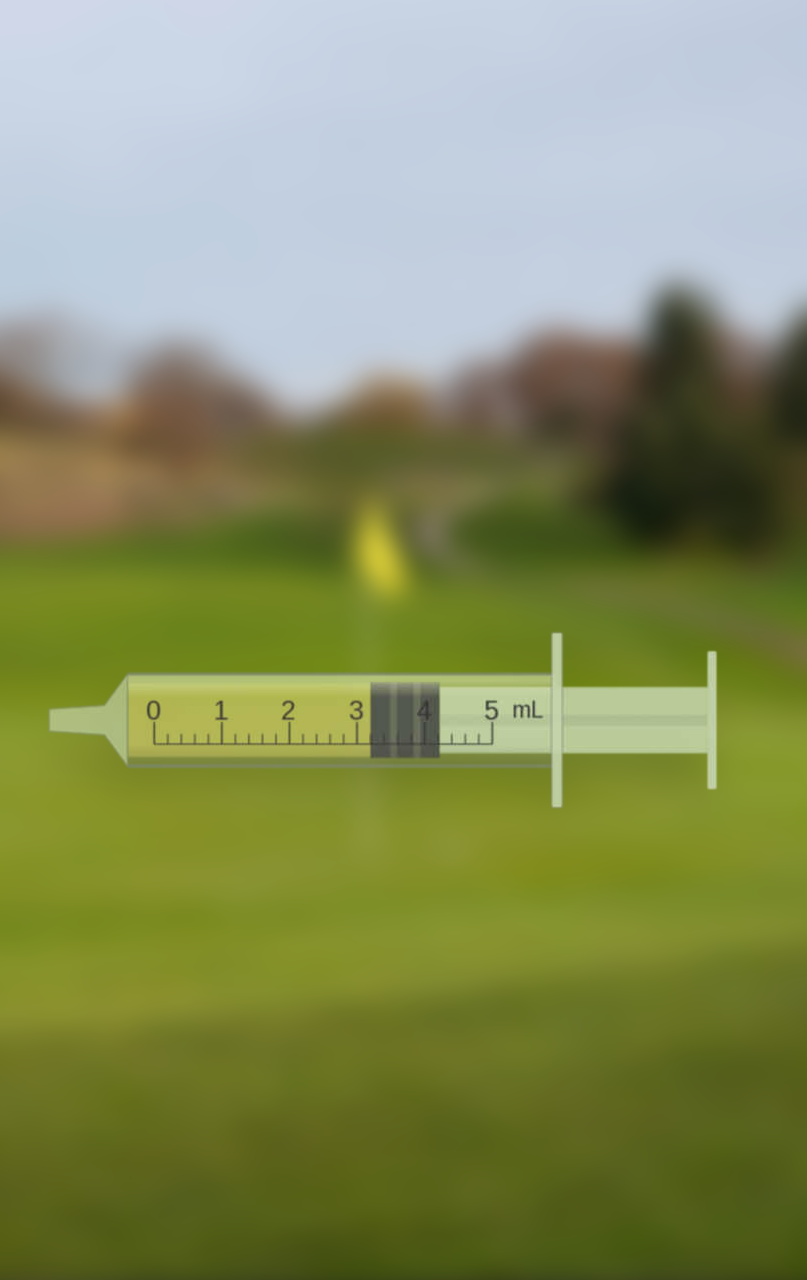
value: **3.2** mL
